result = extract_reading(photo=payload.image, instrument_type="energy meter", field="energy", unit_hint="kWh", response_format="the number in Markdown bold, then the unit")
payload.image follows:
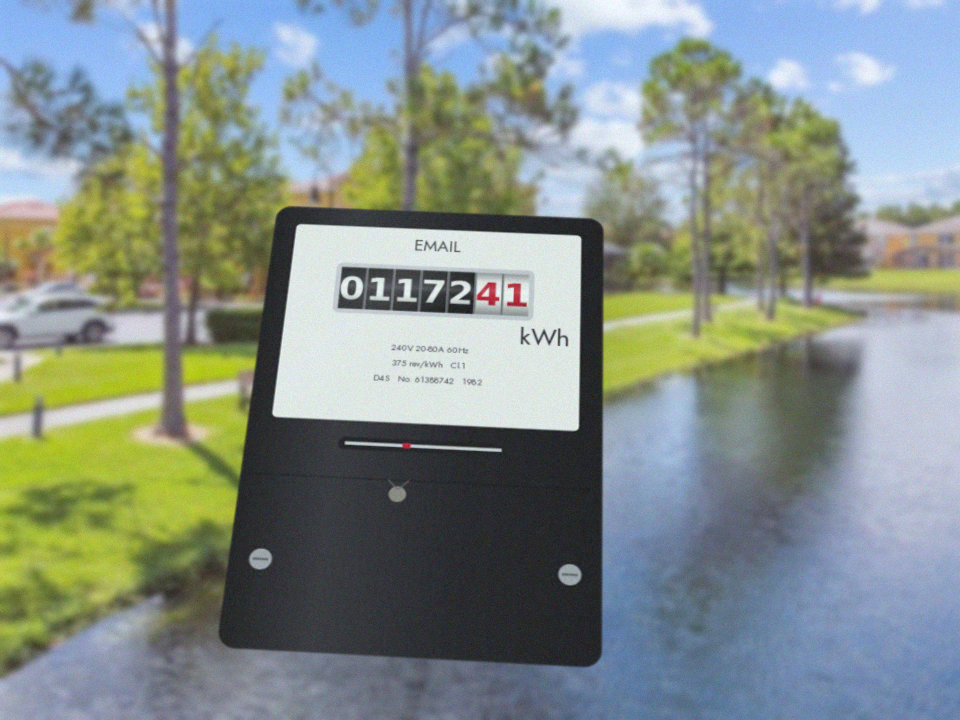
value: **1172.41** kWh
